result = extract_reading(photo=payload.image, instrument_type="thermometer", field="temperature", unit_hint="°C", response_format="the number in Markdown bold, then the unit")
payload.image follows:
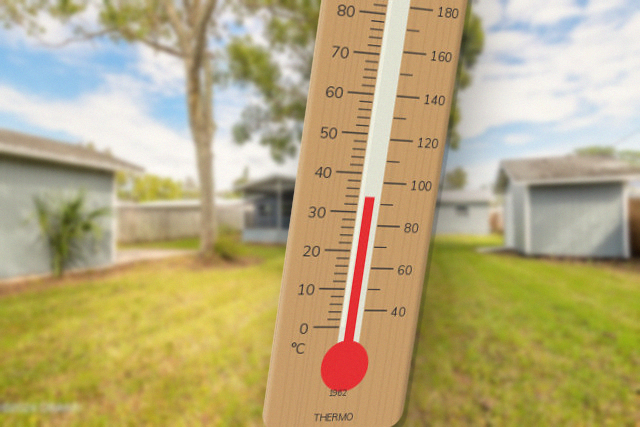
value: **34** °C
